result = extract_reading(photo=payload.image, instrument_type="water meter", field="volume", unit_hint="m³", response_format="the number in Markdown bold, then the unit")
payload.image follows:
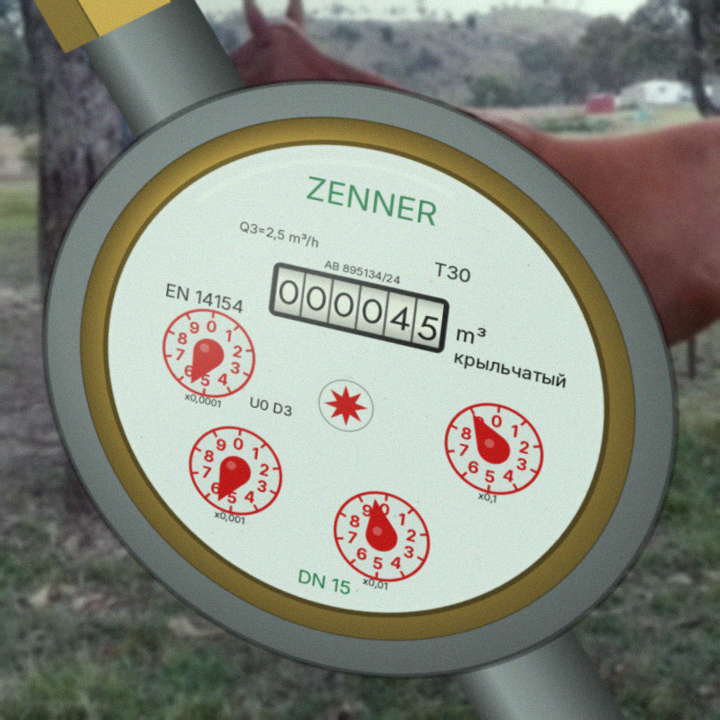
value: **44.8955** m³
